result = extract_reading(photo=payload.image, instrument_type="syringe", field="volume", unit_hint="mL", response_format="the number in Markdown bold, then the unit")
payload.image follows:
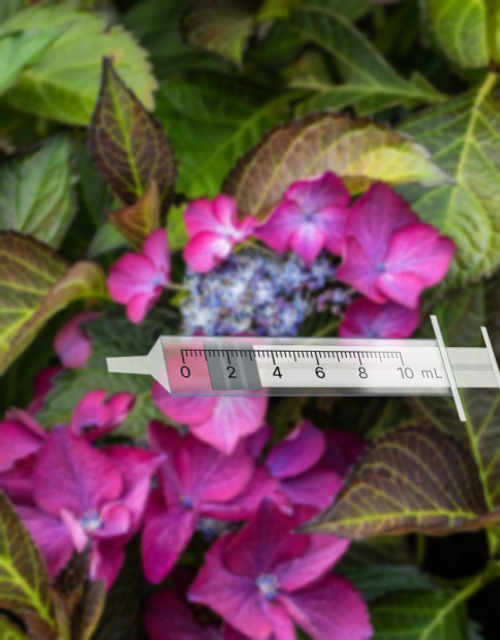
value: **1** mL
